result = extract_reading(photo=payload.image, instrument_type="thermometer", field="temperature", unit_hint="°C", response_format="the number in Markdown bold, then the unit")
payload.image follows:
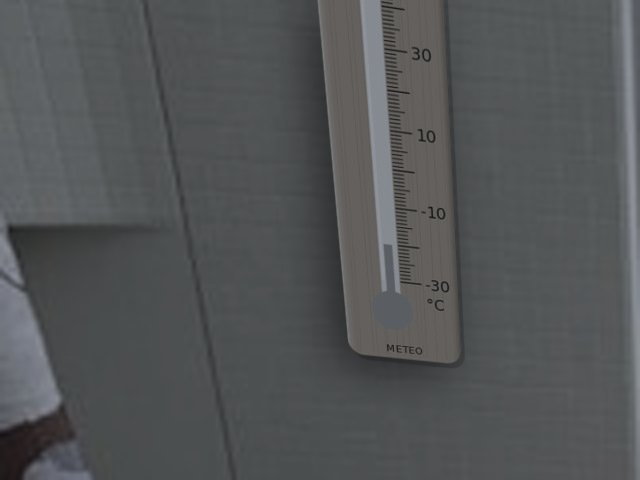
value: **-20** °C
